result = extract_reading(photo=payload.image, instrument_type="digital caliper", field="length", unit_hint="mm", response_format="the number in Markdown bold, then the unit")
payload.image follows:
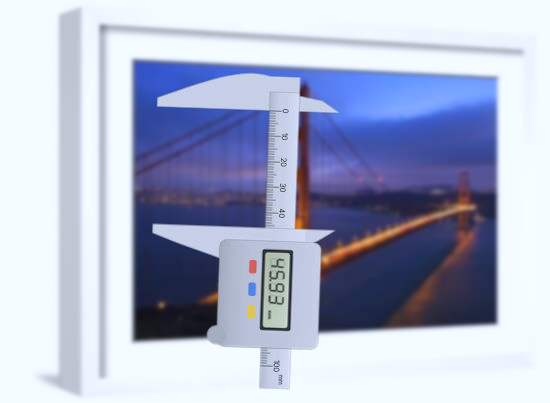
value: **45.93** mm
